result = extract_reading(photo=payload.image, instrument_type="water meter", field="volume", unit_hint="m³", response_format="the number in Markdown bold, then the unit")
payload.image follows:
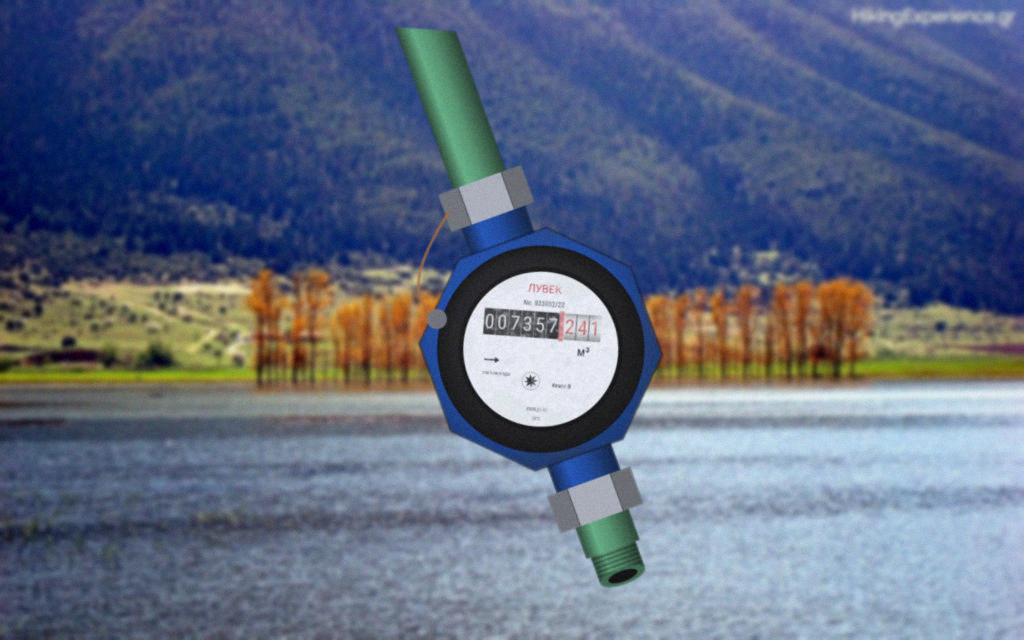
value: **7357.241** m³
